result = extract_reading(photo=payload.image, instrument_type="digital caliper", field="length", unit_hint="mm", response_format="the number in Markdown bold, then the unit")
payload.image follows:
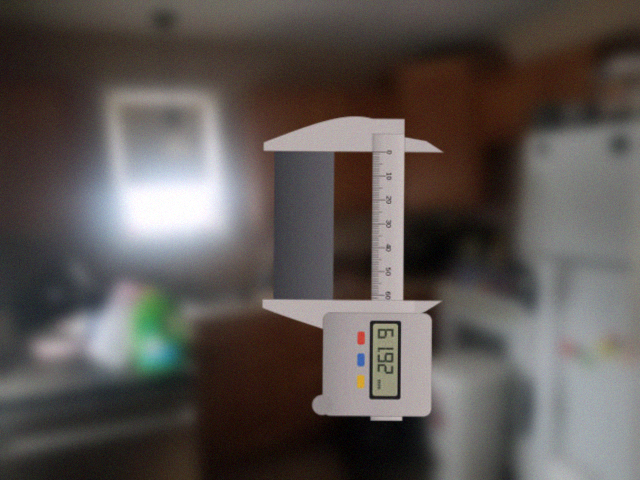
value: **61.92** mm
